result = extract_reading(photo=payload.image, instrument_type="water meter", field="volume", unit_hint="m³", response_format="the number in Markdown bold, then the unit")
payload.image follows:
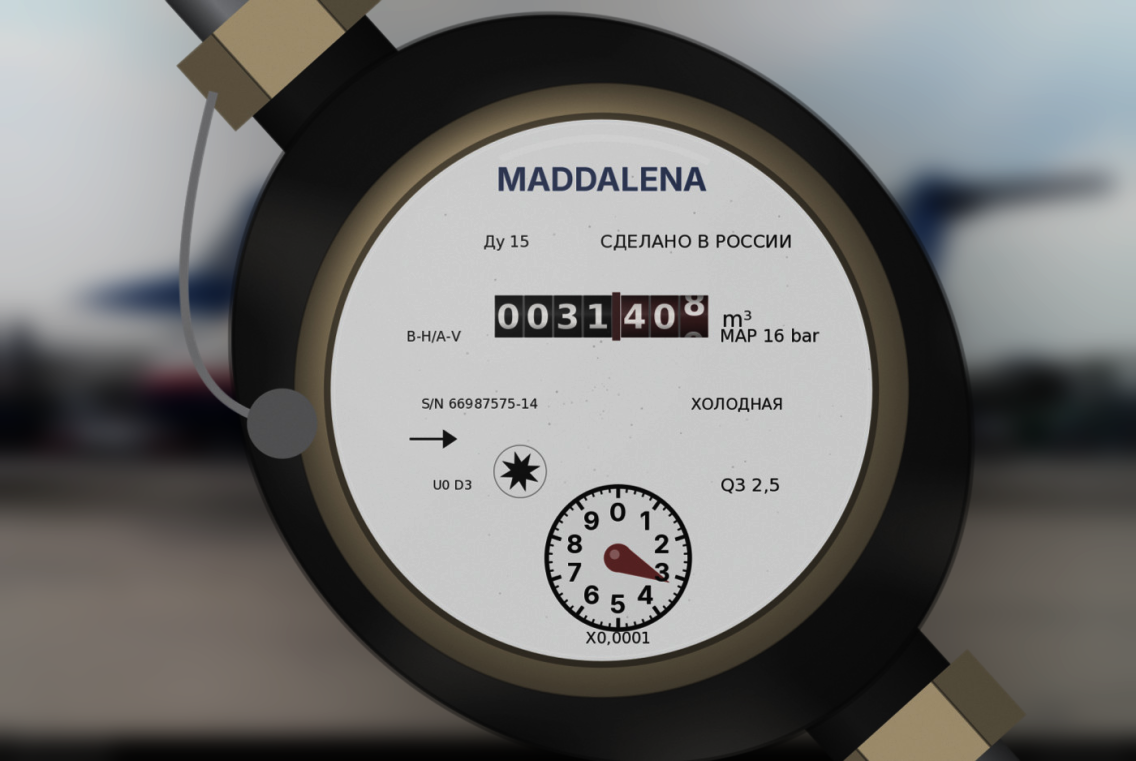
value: **31.4083** m³
